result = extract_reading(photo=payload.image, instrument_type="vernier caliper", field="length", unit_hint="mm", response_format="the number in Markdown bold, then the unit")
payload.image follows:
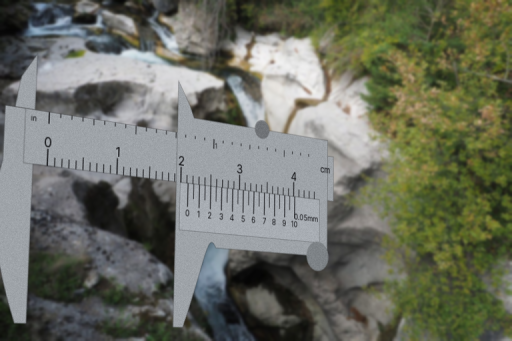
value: **21.2** mm
